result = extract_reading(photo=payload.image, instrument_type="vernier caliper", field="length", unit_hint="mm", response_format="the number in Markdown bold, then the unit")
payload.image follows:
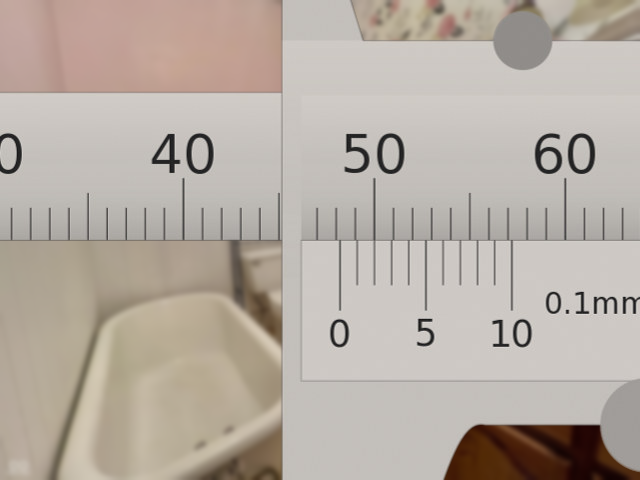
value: **48.2** mm
